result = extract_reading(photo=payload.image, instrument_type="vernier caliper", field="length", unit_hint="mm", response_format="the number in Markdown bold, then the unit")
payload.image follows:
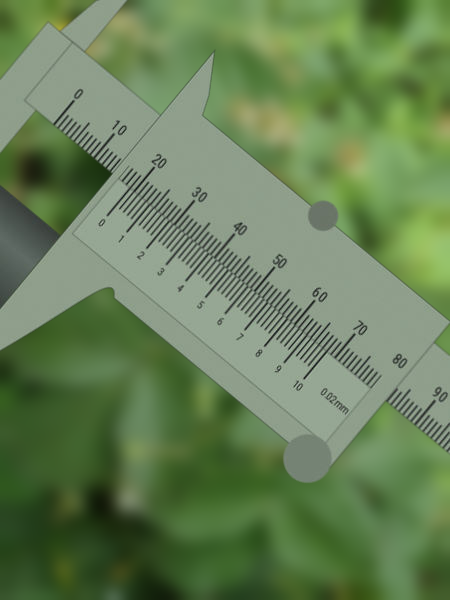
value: **19.0** mm
